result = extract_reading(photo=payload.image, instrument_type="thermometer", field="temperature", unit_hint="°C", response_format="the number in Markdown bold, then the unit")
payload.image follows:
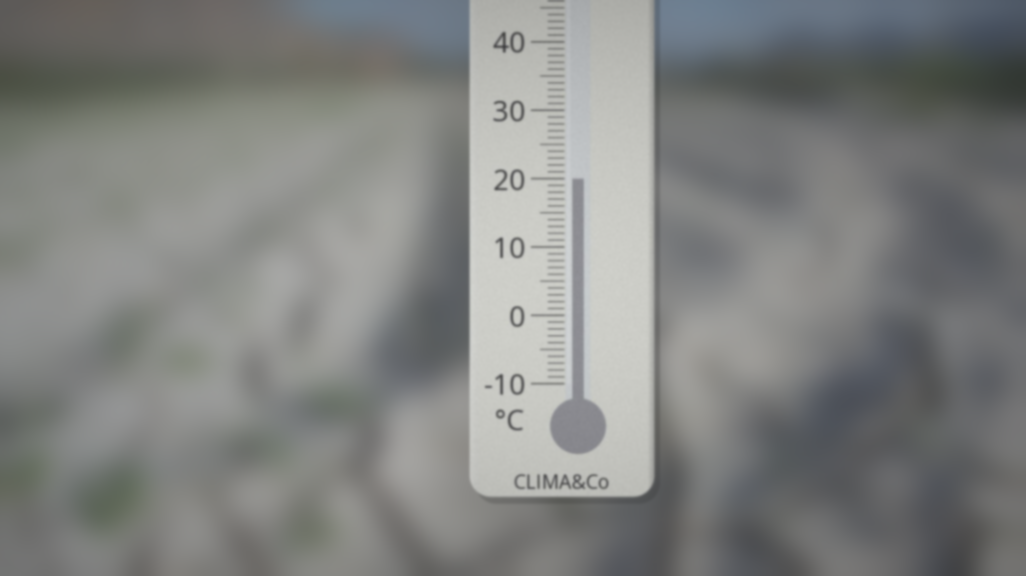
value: **20** °C
